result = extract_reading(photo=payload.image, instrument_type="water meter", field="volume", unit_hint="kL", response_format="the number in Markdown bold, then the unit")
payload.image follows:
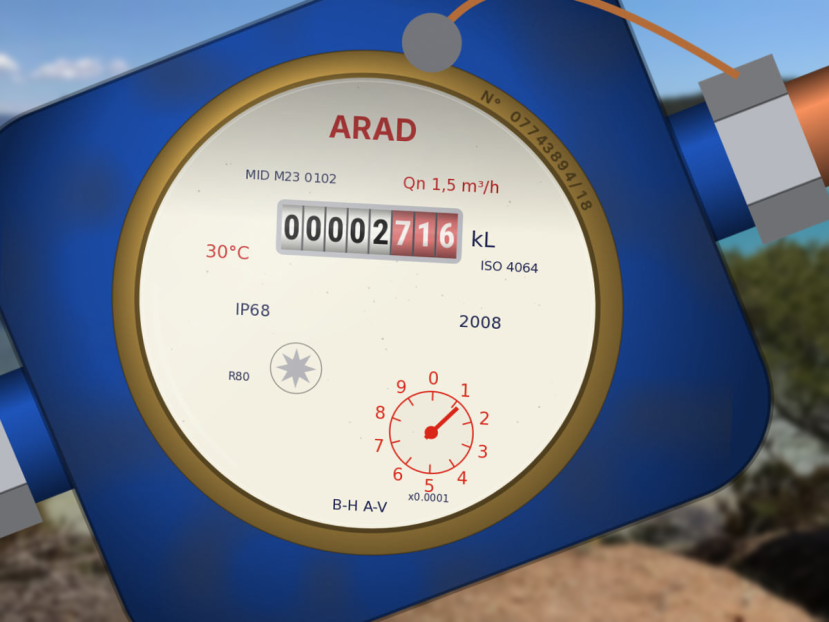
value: **2.7161** kL
